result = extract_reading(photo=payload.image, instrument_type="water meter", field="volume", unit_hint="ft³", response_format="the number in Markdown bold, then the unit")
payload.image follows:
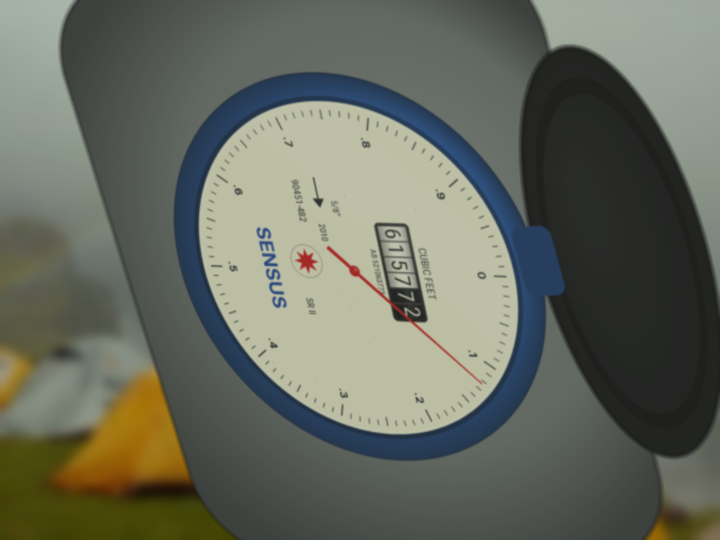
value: **615772.12** ft³
